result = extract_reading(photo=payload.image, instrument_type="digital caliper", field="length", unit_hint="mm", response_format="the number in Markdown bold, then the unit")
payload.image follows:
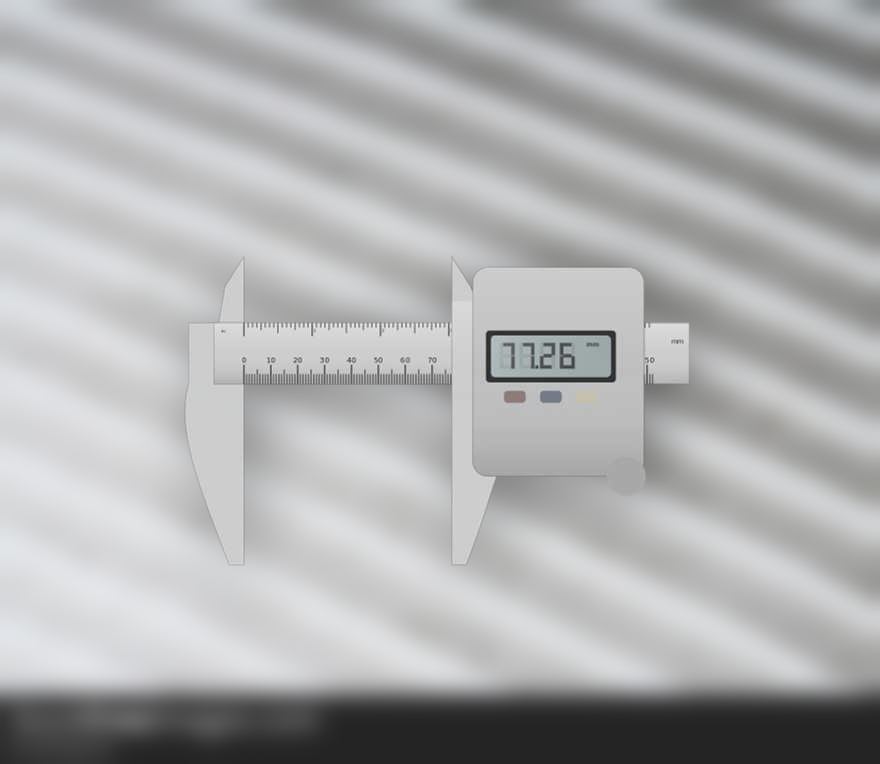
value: **77.26** mm
